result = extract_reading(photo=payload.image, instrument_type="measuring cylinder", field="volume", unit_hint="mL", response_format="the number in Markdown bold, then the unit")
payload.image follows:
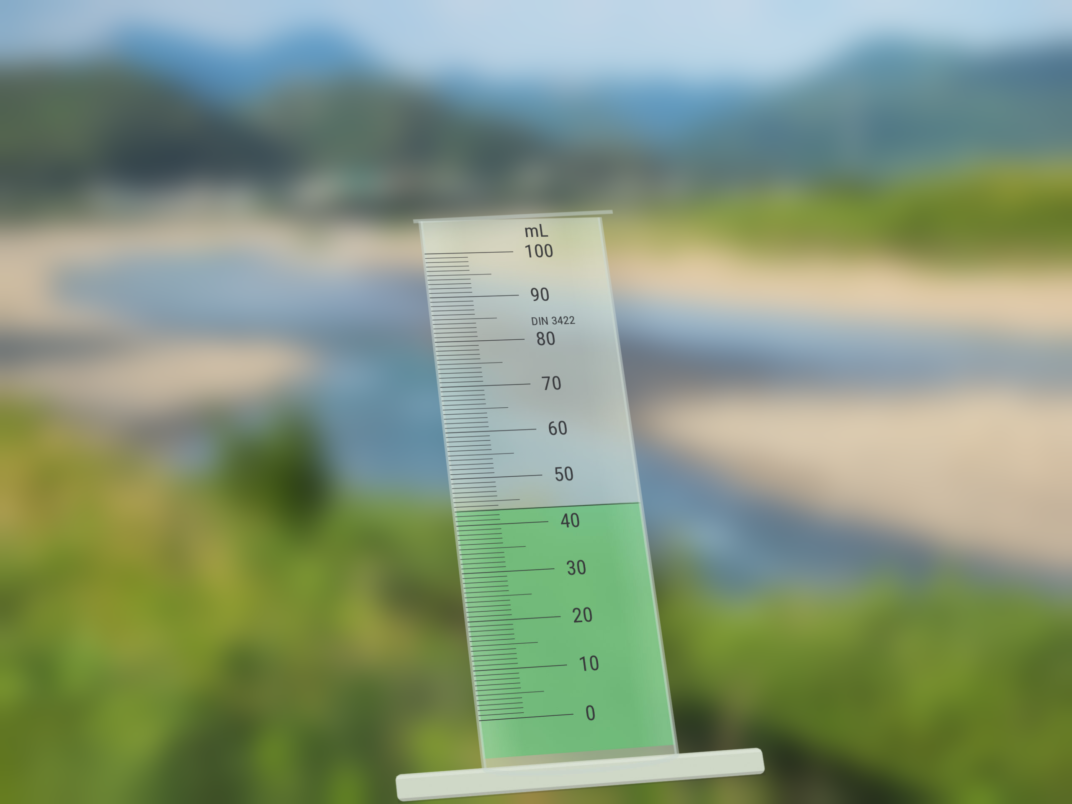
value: **43** mL
